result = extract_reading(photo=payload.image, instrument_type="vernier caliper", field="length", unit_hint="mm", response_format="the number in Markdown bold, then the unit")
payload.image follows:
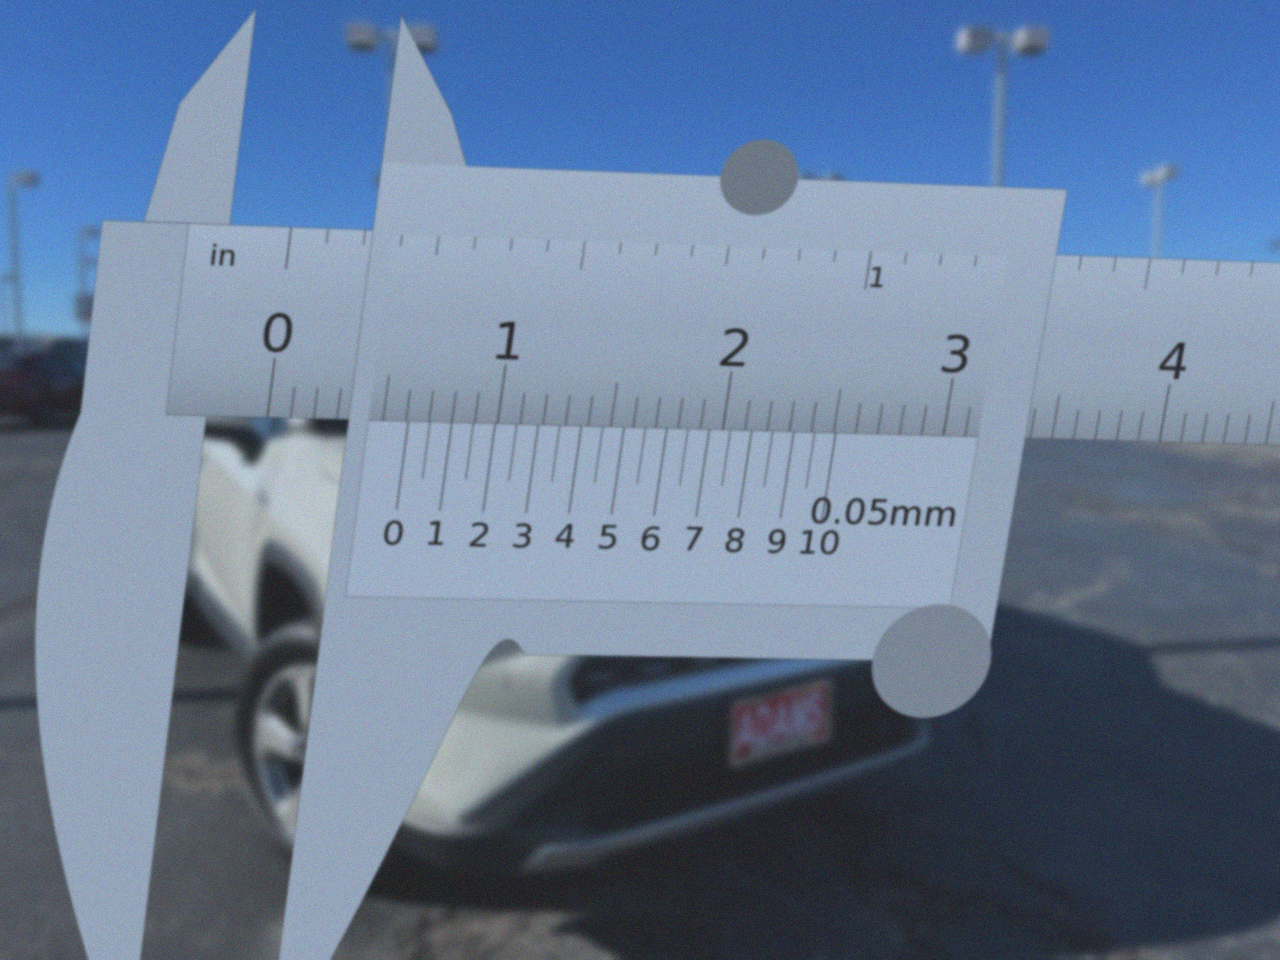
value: **6.1** mm
